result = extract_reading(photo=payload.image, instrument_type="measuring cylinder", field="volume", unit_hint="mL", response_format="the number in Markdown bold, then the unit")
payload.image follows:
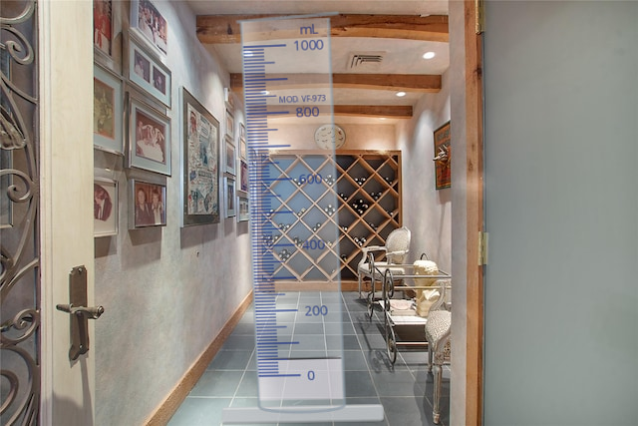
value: **50** mL
